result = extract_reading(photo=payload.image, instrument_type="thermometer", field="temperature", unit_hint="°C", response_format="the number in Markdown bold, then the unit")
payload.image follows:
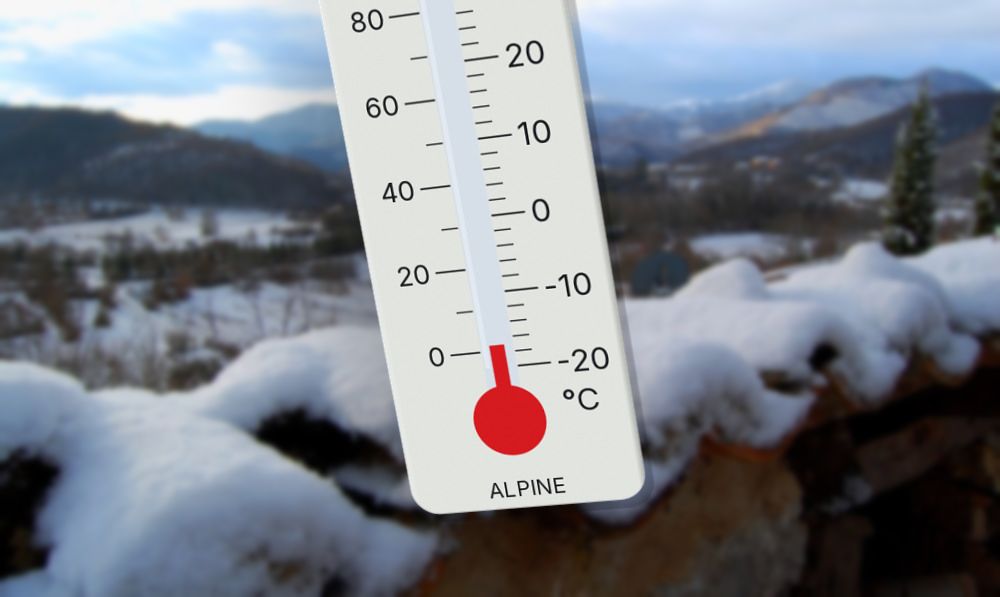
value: **-17** °C
